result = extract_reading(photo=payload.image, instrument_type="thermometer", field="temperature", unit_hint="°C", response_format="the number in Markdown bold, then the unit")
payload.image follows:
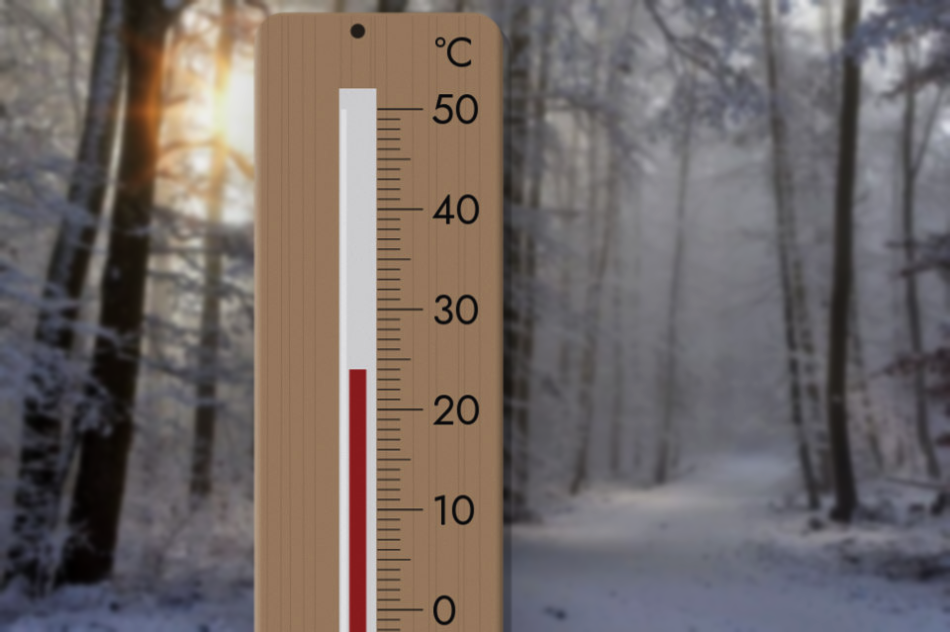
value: **24** °C
